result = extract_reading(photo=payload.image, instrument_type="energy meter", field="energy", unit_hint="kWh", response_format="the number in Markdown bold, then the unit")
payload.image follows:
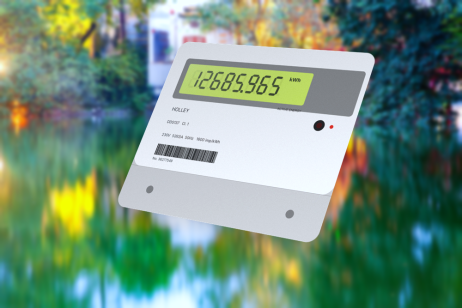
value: **12685.965** kWh
